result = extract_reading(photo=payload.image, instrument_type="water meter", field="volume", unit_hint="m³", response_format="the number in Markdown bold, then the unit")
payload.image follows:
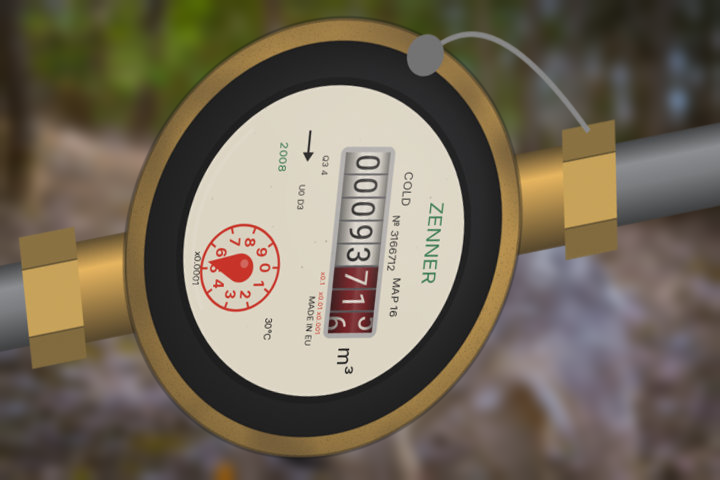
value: **93.7155** m³
